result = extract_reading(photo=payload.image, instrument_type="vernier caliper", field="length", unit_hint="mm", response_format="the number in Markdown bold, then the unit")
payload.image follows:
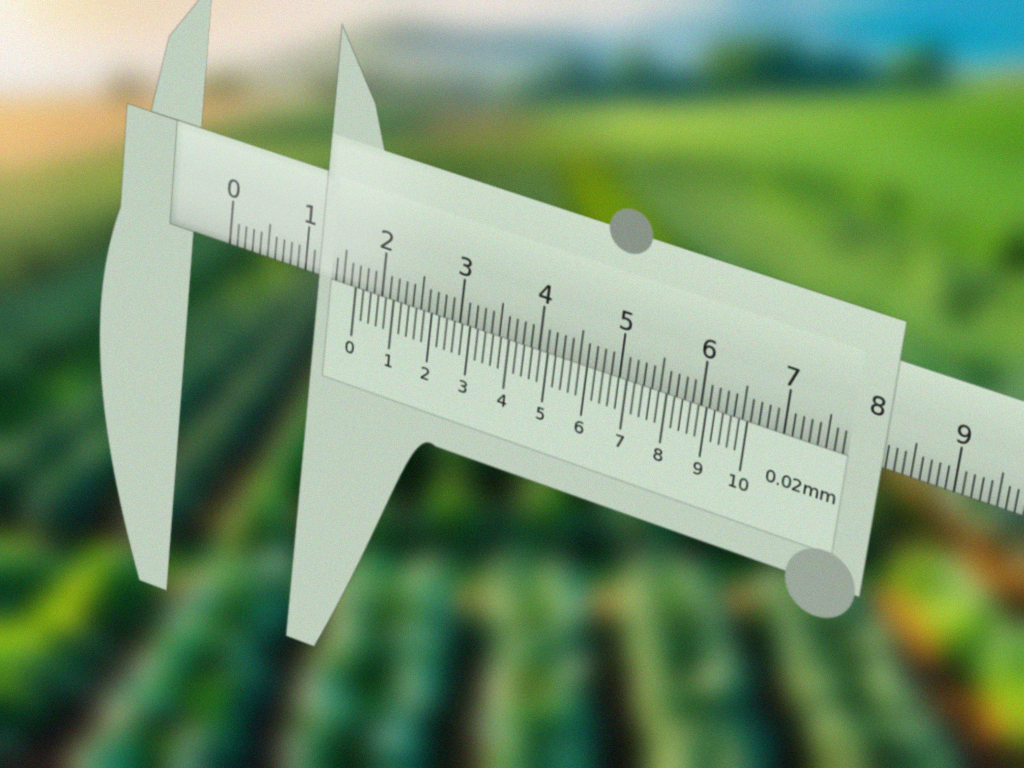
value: **16.6** mm
